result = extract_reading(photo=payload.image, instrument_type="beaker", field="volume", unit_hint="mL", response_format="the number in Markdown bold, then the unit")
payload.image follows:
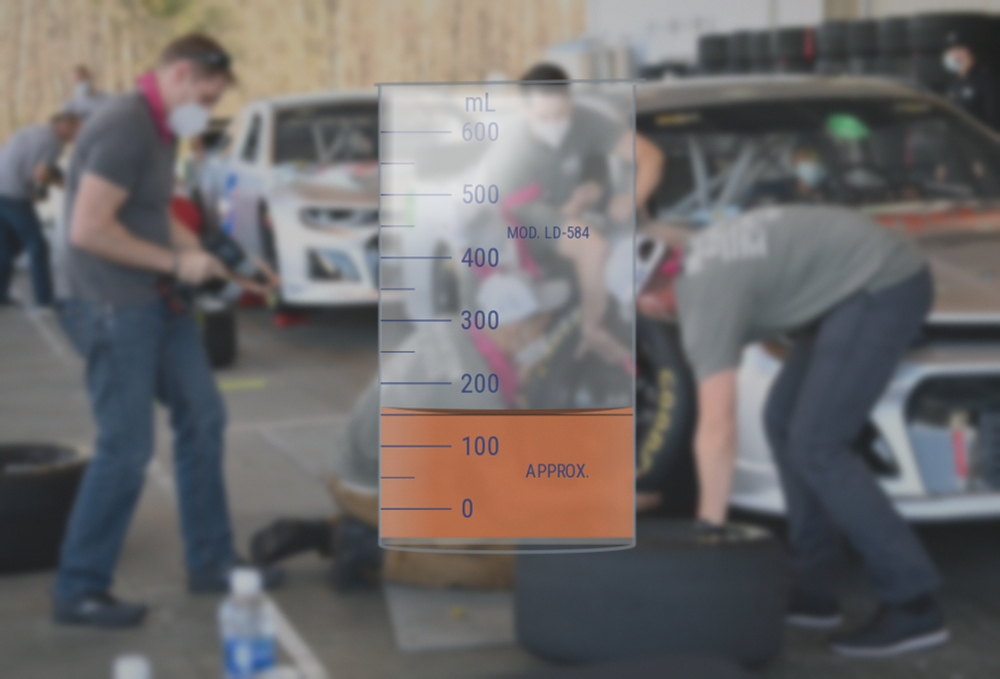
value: **150** mL
